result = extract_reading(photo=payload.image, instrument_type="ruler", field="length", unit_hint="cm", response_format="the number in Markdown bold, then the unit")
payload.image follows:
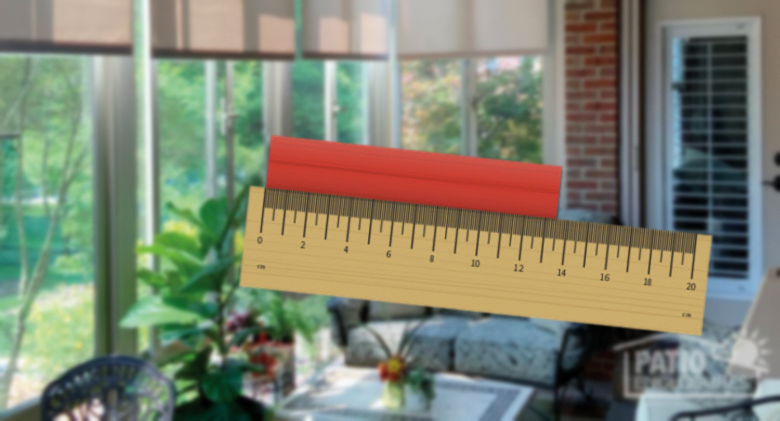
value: **13.5** cm
